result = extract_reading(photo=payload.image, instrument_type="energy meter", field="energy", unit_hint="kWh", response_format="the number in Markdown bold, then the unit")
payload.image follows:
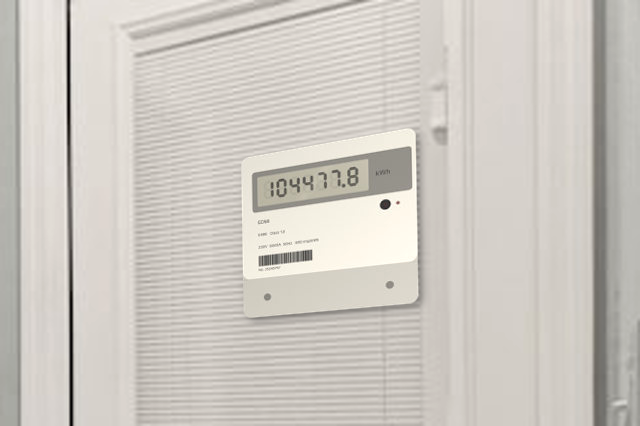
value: **104477.8** kWh
